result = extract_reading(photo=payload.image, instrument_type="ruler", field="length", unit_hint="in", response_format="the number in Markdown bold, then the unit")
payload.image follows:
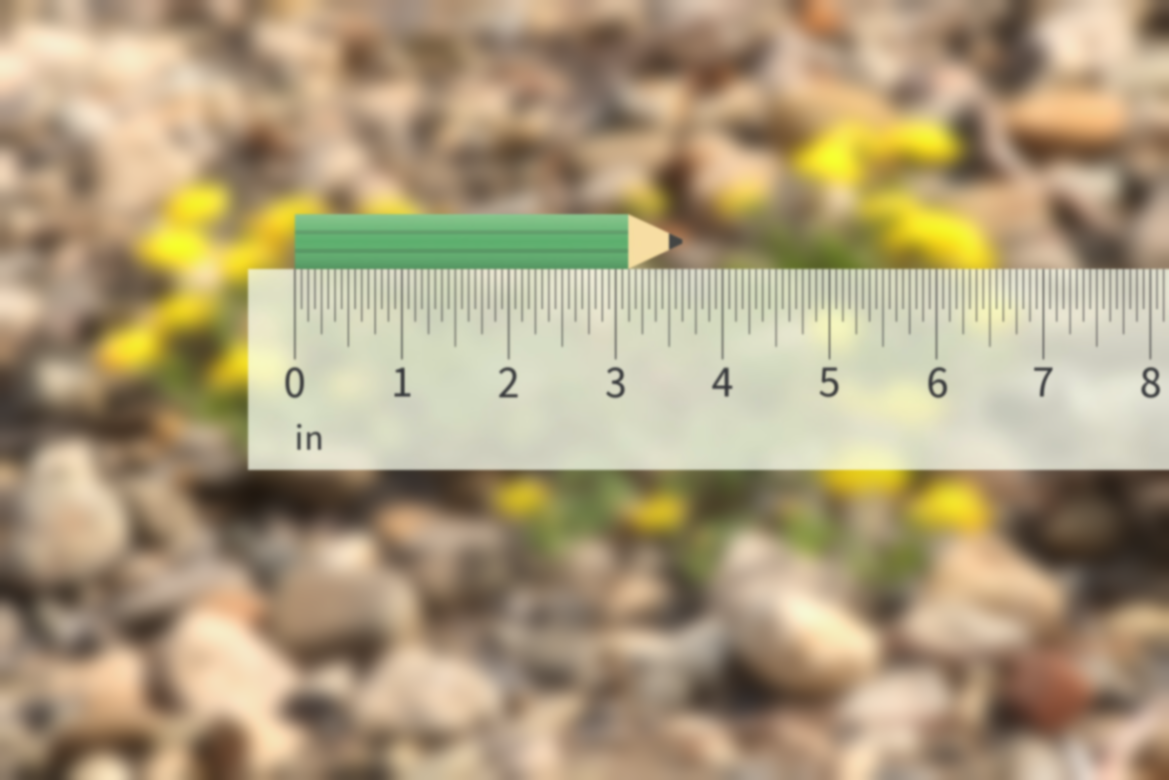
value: **3.625** in
